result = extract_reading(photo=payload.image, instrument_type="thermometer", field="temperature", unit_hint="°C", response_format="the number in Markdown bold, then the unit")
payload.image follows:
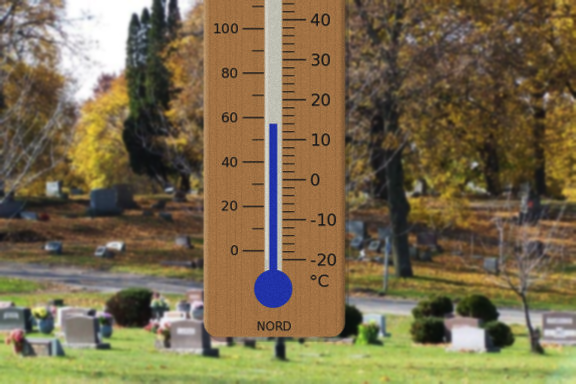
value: **14** °C
